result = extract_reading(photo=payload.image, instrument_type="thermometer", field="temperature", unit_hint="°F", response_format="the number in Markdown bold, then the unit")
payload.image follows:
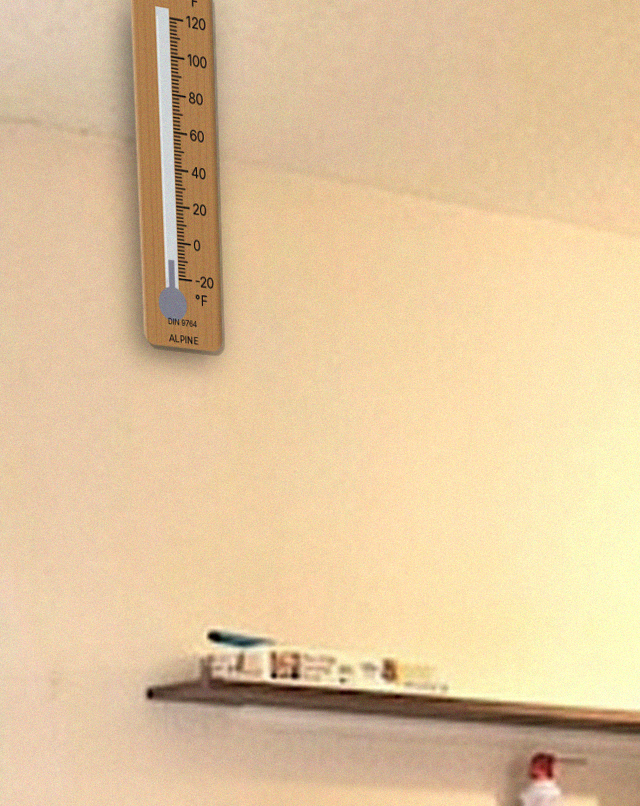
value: **-10** °F
